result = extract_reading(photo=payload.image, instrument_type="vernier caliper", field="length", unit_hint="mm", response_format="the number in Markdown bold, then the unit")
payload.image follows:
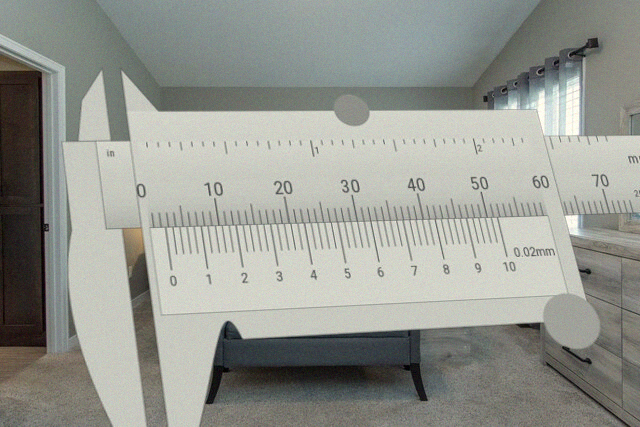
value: **2.6** mm
